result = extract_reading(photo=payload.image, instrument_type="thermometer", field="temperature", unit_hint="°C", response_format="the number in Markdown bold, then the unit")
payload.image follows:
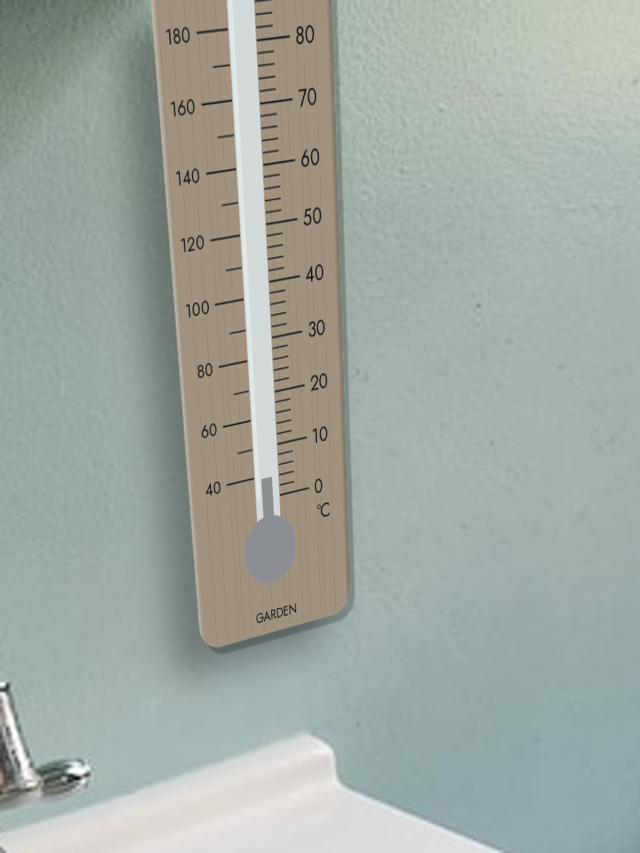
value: **4** °C
